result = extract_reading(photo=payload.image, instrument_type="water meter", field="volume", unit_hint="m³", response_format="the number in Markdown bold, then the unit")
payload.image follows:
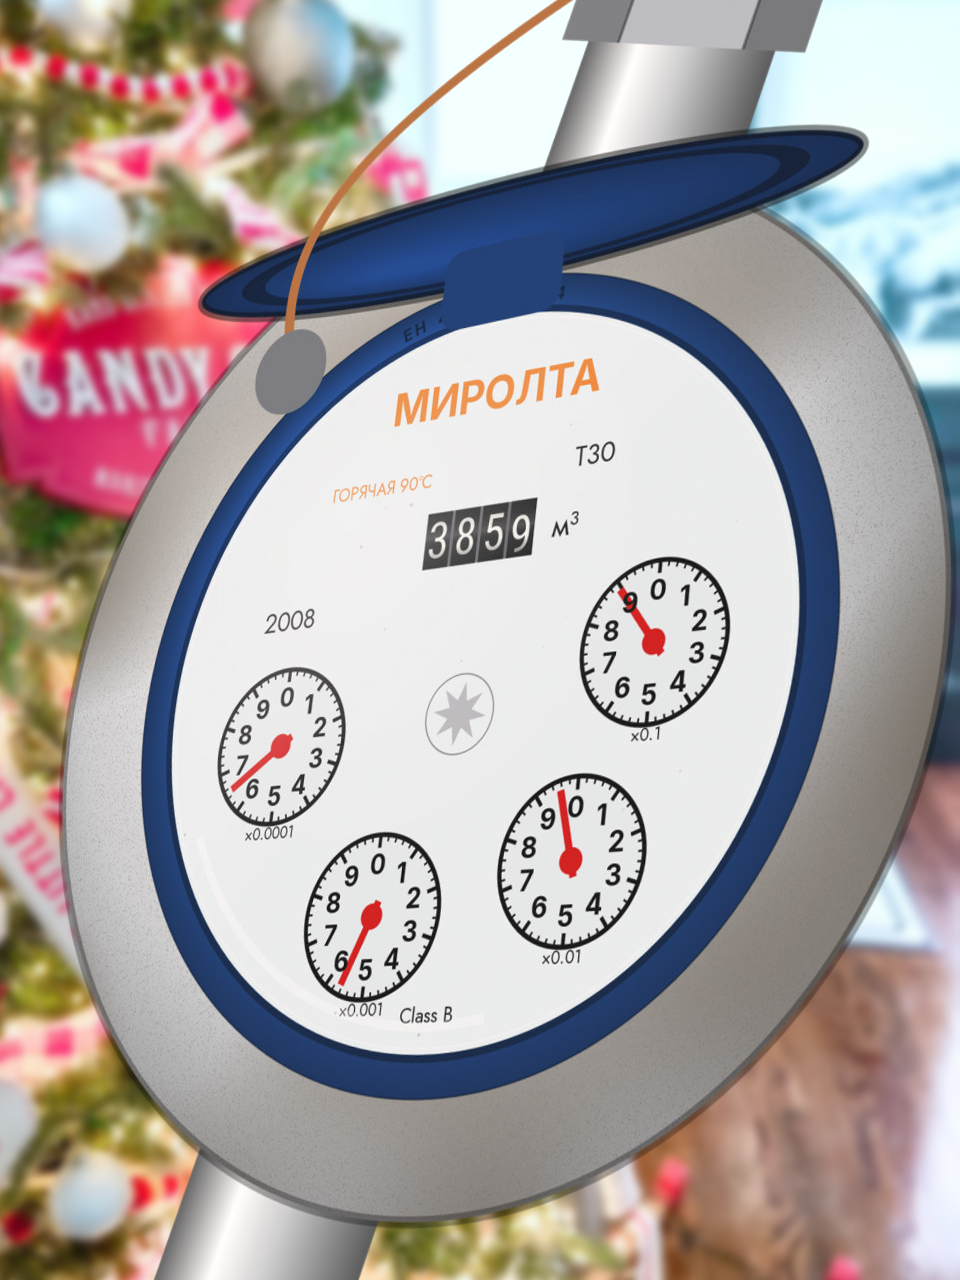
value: **3858.8956** m³
